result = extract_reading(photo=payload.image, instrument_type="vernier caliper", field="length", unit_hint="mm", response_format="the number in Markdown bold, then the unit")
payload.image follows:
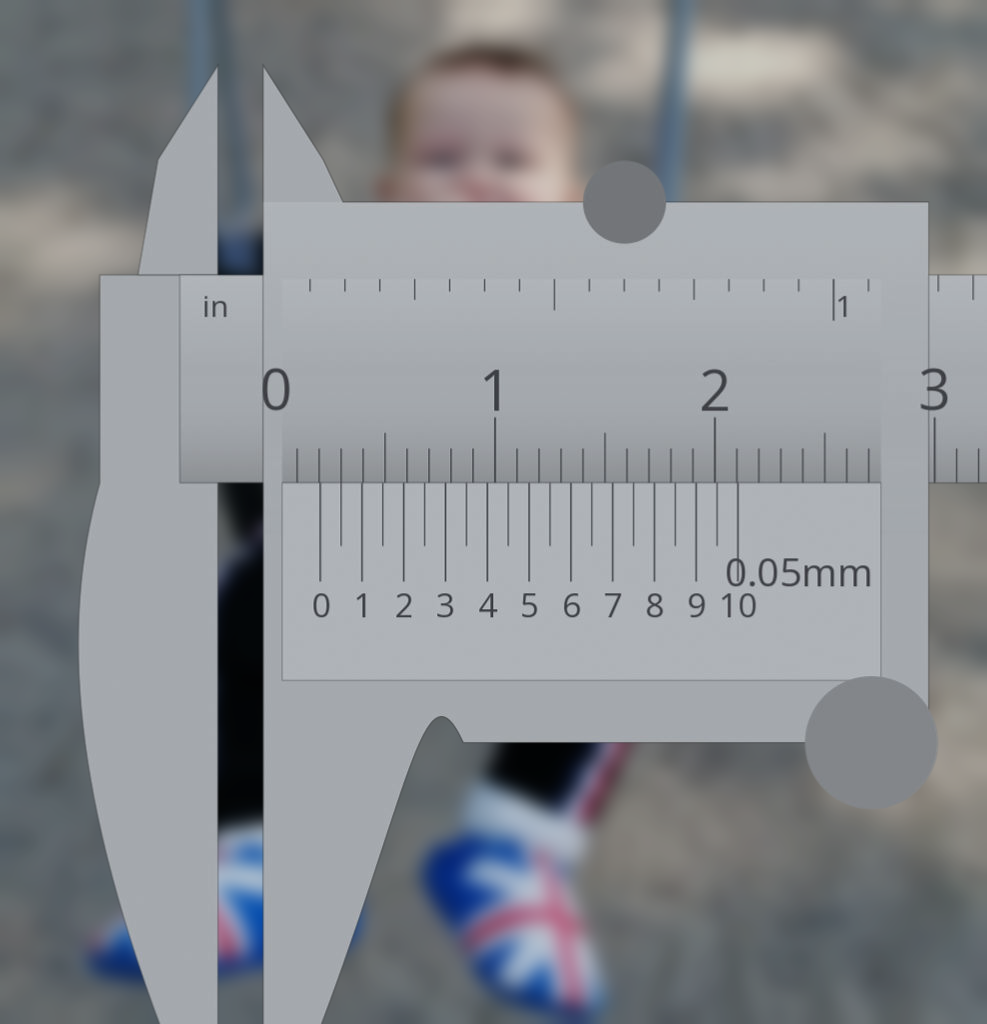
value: **2.05** mm
